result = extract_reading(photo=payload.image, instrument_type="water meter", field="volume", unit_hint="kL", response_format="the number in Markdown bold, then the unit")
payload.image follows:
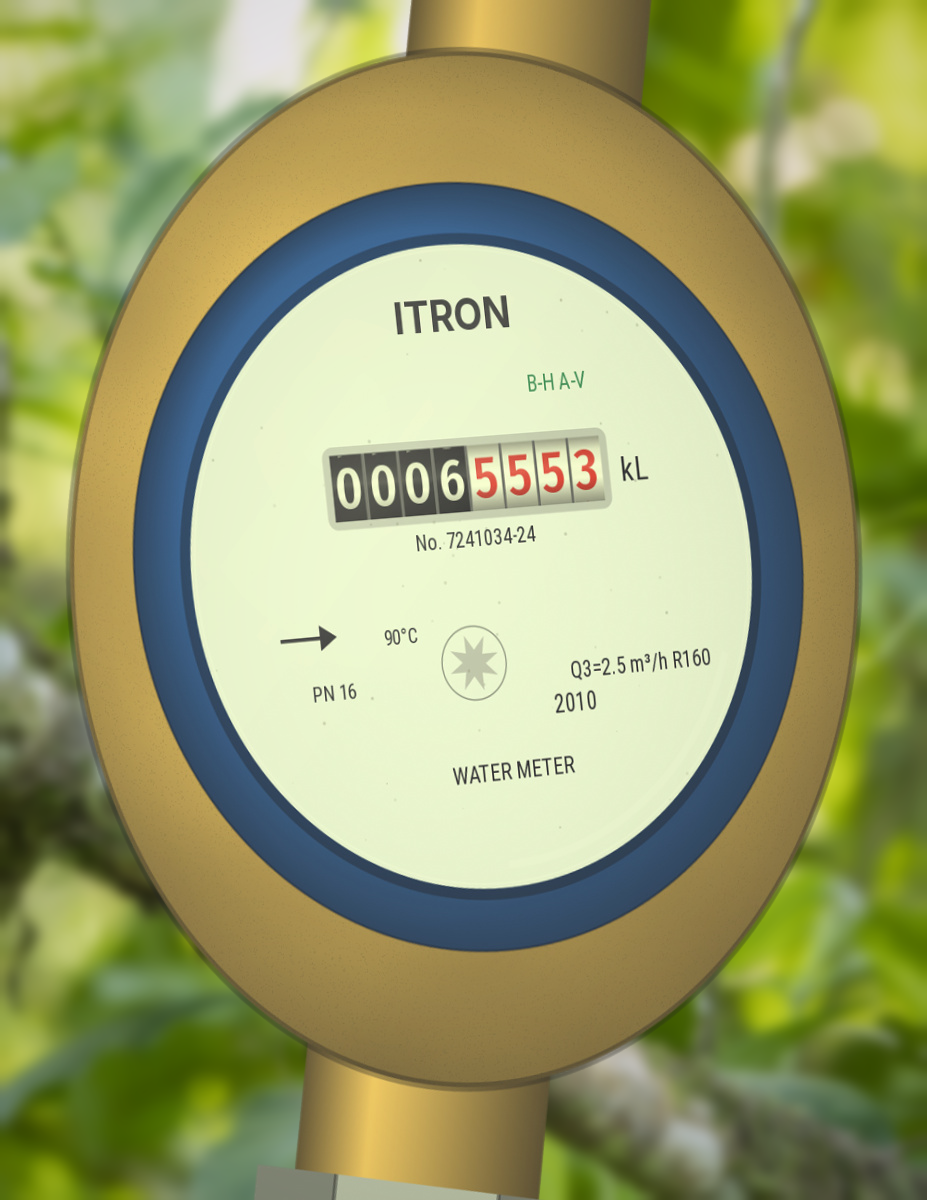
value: **6.5553** kL
